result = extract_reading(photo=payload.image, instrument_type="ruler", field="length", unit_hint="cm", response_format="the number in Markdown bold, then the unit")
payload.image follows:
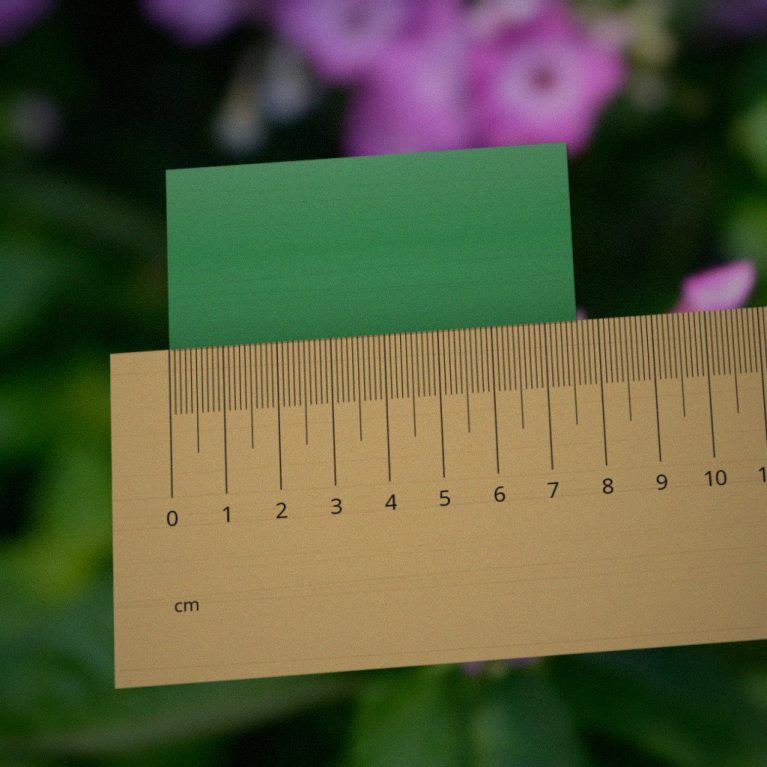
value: **7.6** cm
